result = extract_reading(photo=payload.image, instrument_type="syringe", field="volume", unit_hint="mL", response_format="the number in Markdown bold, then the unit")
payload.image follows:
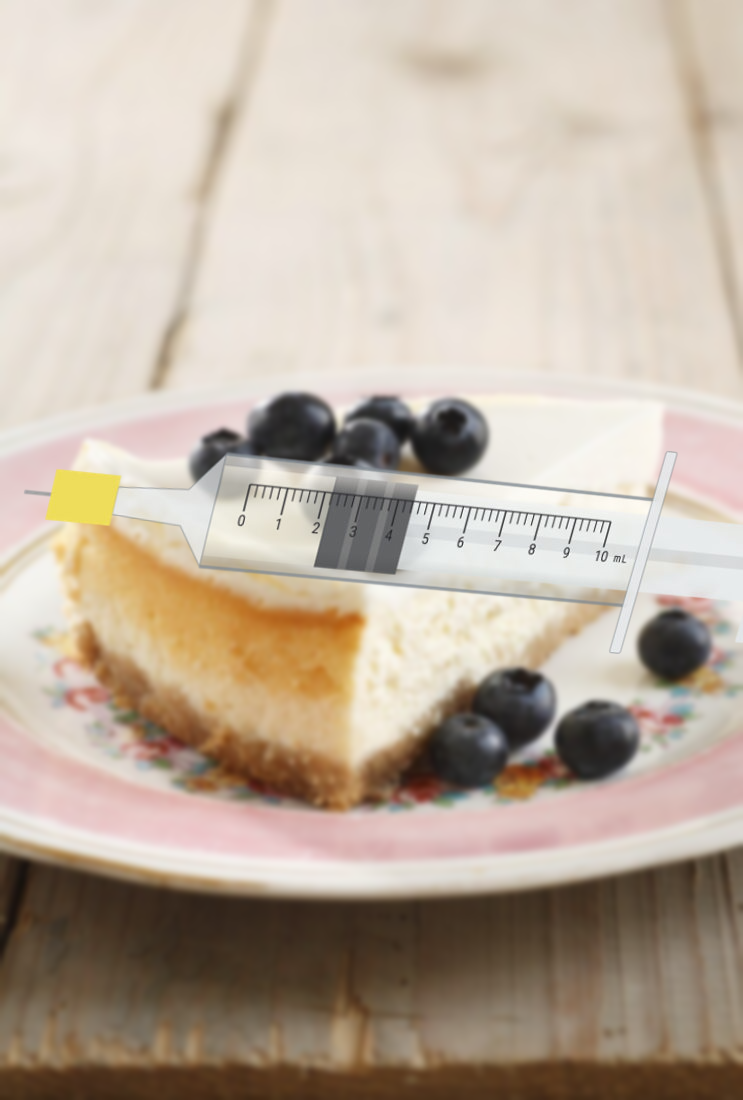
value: **2.2** mL
